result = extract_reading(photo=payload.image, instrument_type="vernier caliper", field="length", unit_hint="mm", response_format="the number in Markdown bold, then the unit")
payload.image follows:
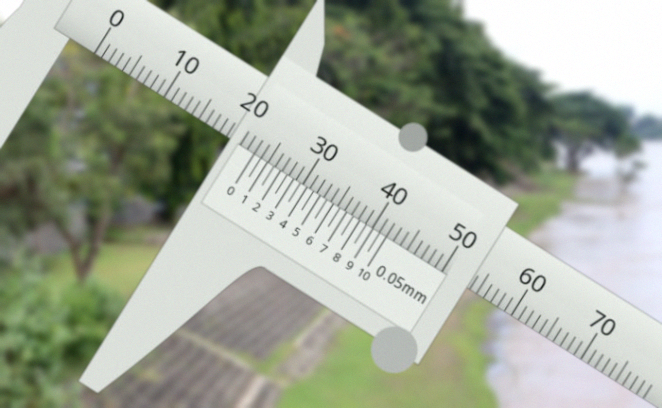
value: **23.0** mm
